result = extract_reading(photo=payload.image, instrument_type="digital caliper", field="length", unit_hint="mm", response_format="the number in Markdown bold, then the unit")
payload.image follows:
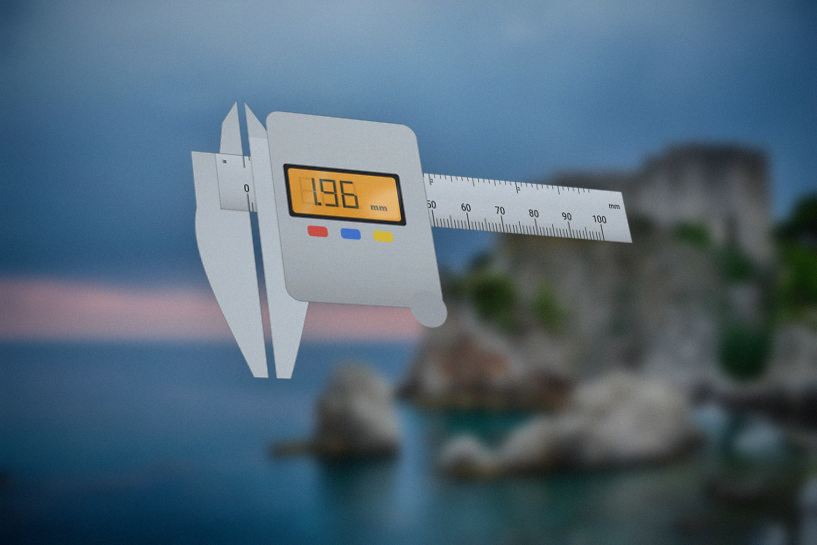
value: **1.96** mm
